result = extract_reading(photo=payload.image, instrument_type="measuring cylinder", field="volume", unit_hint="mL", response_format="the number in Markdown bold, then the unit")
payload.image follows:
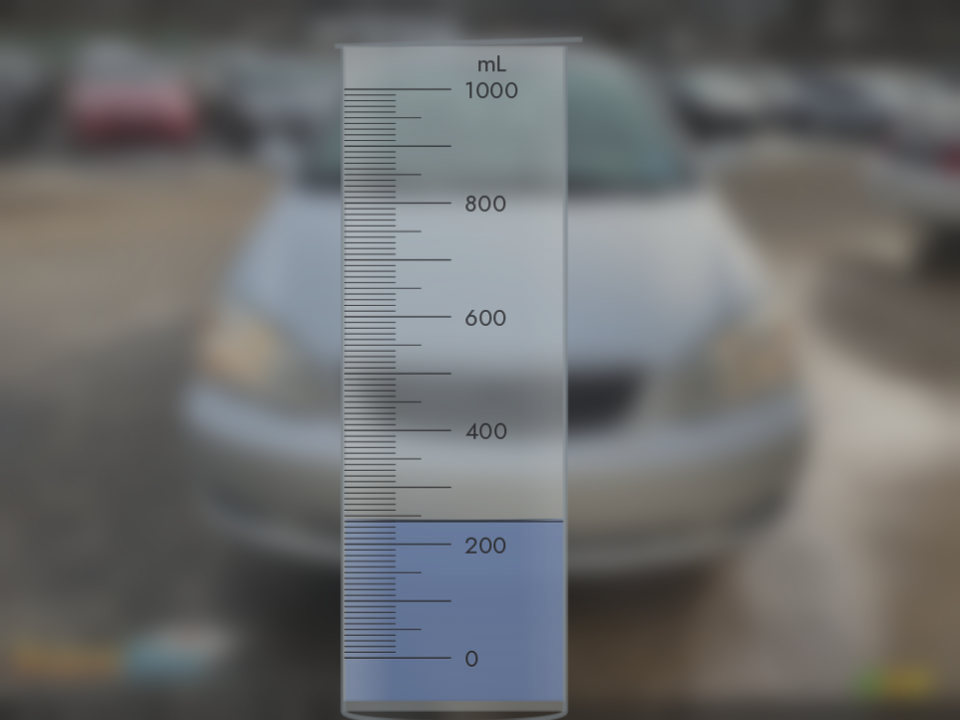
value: **240** mL
